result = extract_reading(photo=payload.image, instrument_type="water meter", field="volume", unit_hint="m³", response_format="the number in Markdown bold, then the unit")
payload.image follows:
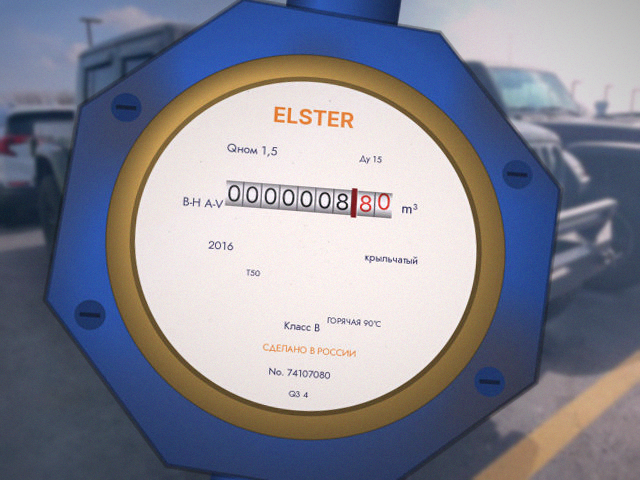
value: **8.80** m³
